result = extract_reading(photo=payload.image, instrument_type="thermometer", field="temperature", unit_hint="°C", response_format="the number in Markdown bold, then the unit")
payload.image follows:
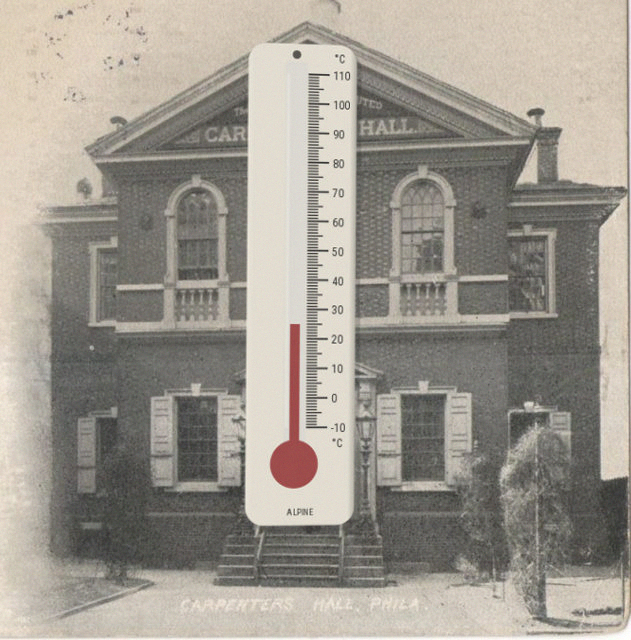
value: **25** °C
